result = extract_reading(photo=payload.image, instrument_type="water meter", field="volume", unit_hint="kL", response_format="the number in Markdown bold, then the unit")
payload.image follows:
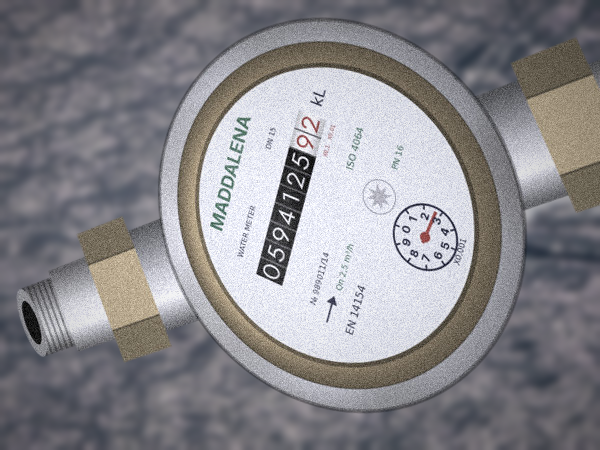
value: **594125.922** kL
